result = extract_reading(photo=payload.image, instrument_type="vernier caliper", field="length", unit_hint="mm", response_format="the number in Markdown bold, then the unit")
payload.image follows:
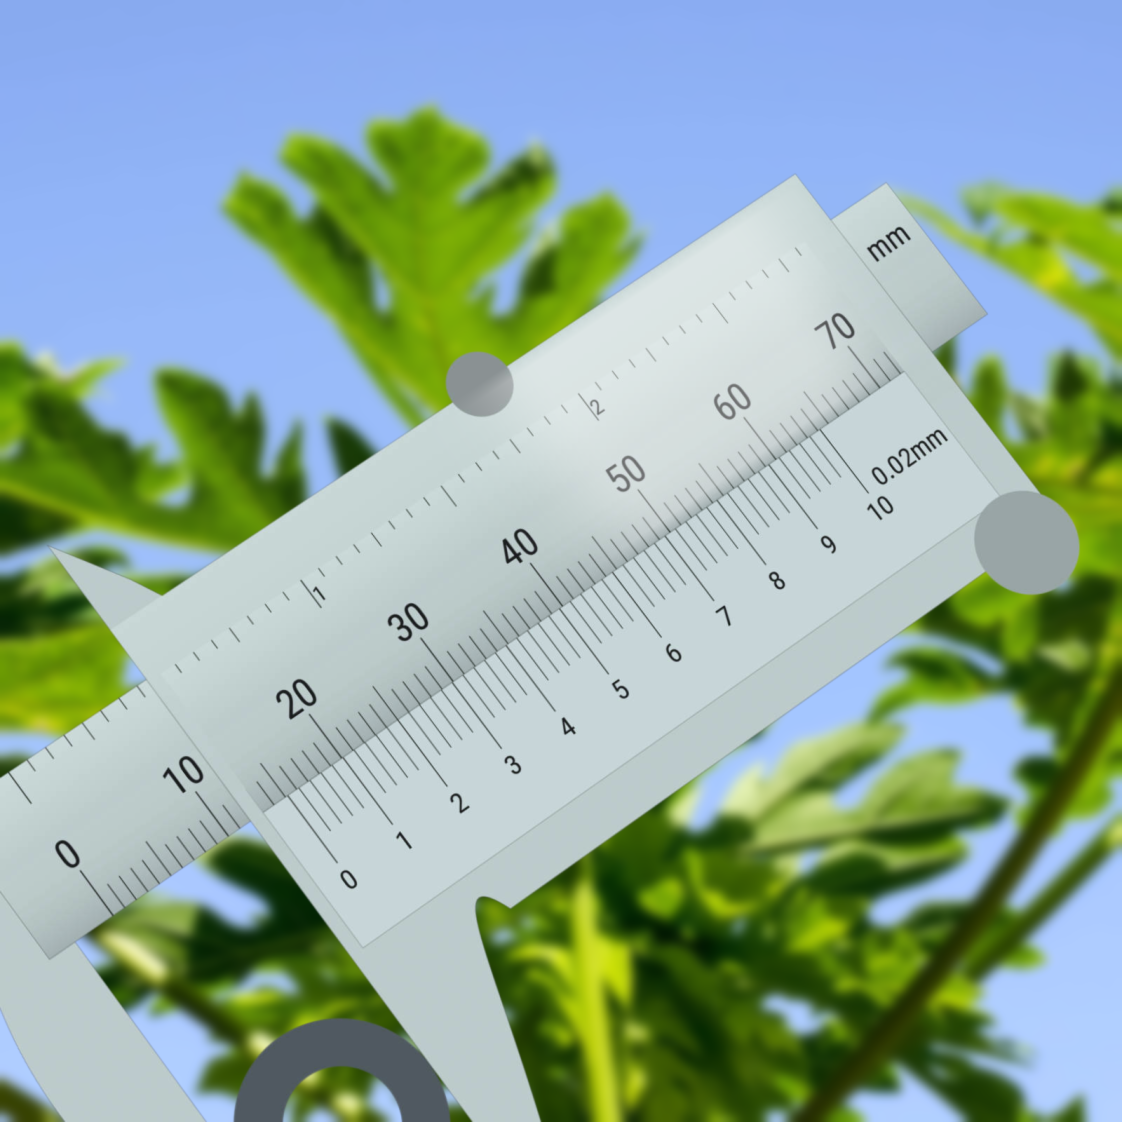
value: **15.2** mm
